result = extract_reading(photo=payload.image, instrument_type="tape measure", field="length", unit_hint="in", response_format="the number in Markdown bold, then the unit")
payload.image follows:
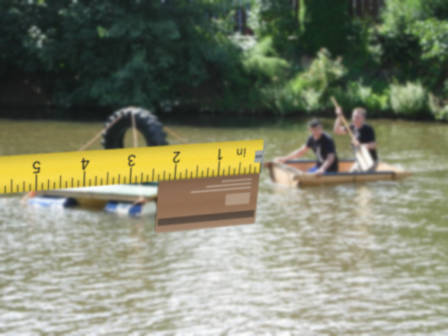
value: **2.375** in
